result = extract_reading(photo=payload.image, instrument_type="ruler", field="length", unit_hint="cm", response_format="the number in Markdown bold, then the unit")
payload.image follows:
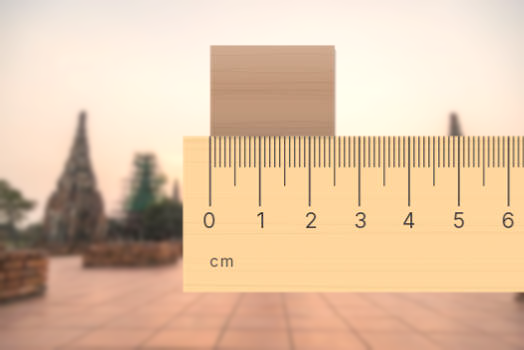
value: **2.5** cm
